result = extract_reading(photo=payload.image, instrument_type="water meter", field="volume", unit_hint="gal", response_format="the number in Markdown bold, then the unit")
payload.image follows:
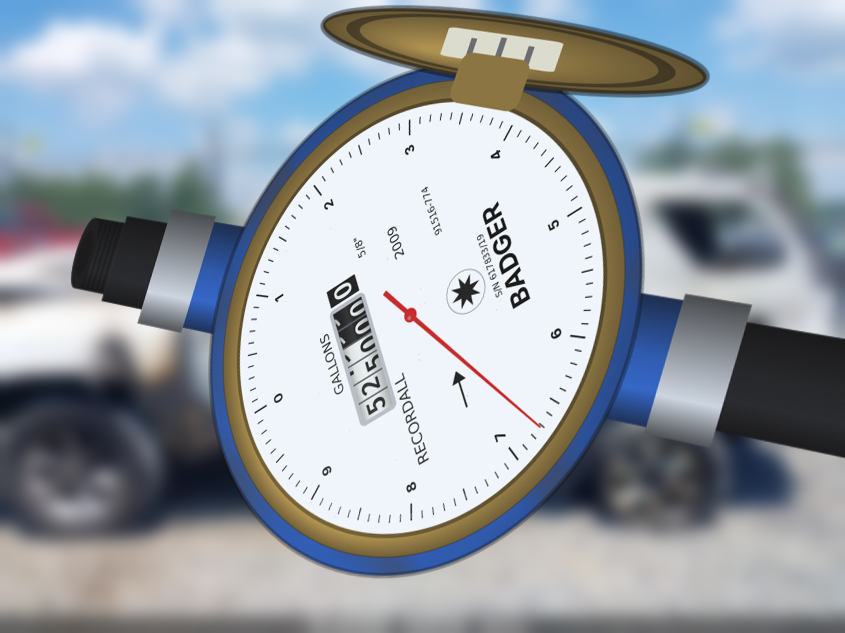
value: **5249996.7** gal
